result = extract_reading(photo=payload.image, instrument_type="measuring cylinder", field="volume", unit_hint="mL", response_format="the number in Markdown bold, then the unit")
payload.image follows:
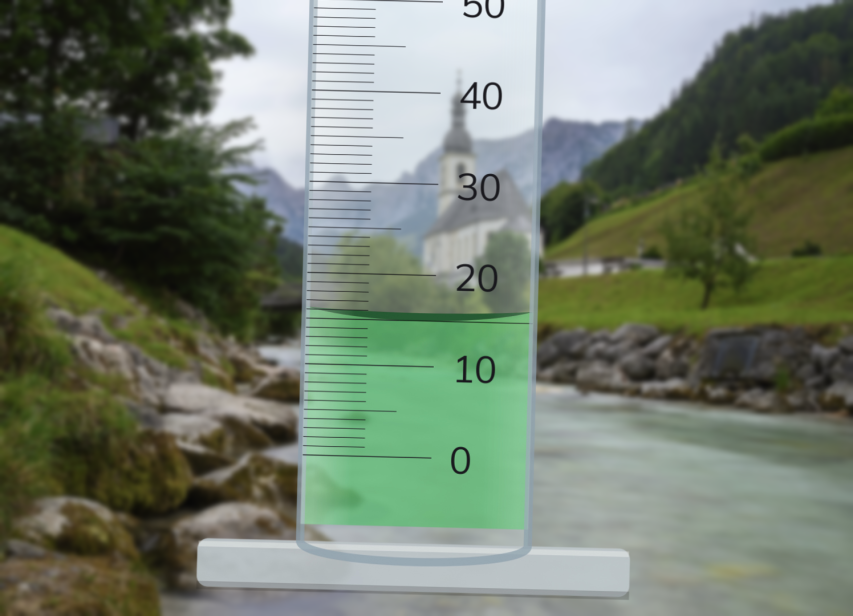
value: **15** mL
